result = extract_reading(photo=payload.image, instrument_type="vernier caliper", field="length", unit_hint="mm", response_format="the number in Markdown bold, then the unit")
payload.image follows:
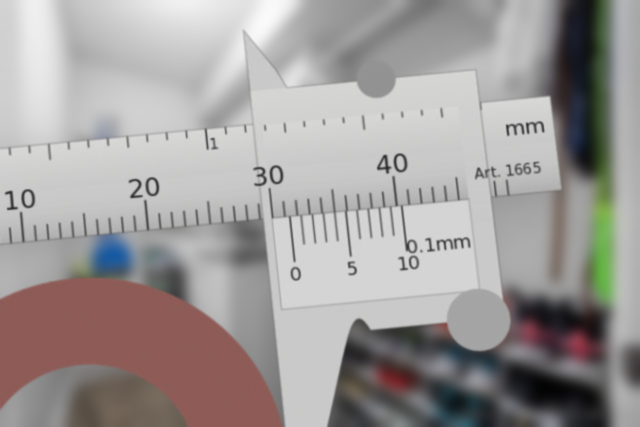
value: **31.4** mm
